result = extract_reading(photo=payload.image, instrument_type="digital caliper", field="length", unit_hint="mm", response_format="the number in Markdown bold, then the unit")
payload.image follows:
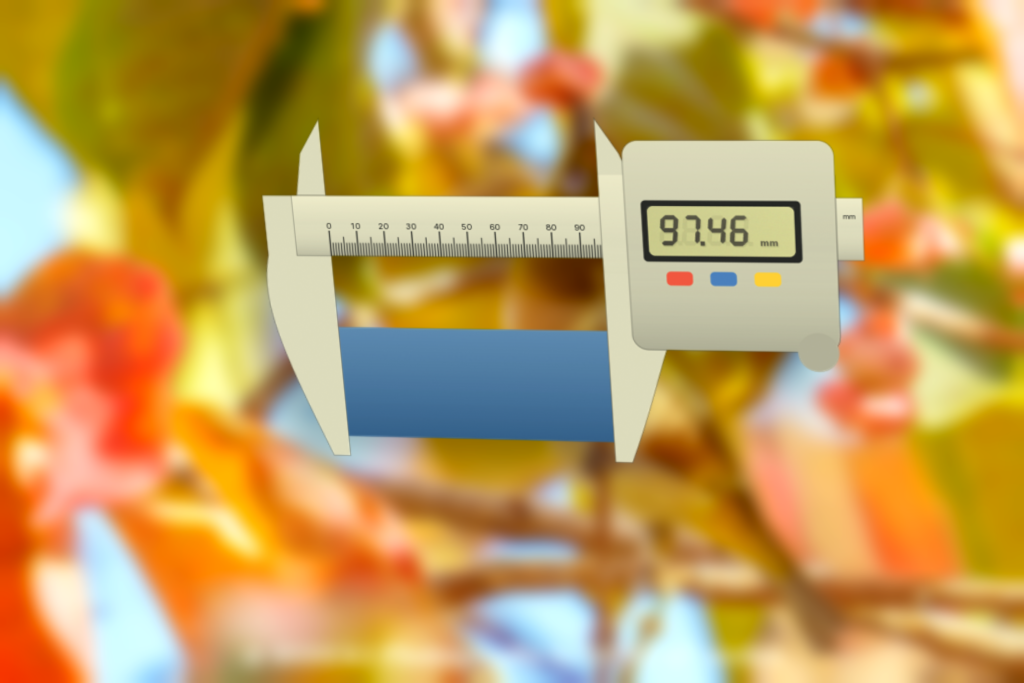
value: **97.46** mm
